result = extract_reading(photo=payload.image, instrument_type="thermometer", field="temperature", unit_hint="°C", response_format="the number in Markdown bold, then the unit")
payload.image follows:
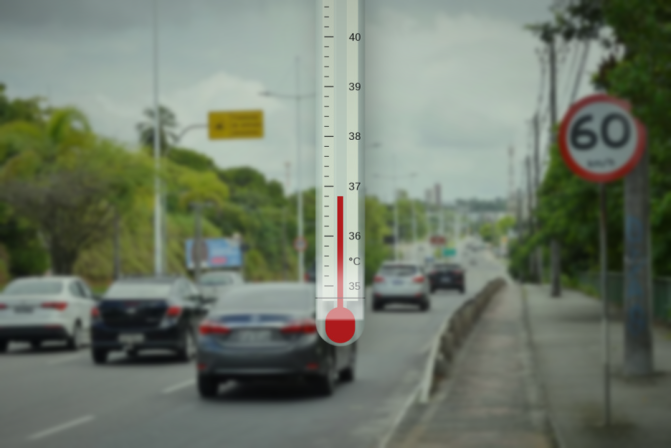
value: **36.8** °C
